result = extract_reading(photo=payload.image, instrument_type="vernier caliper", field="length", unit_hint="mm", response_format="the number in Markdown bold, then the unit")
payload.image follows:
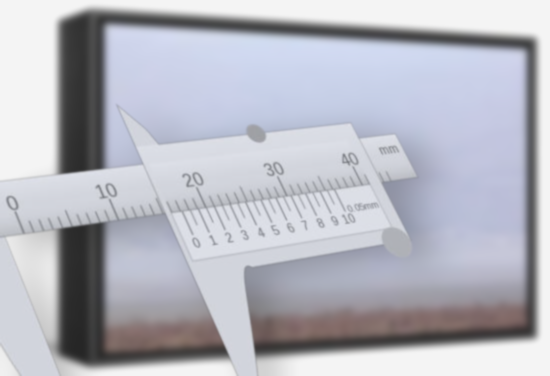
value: **17.2** mm
